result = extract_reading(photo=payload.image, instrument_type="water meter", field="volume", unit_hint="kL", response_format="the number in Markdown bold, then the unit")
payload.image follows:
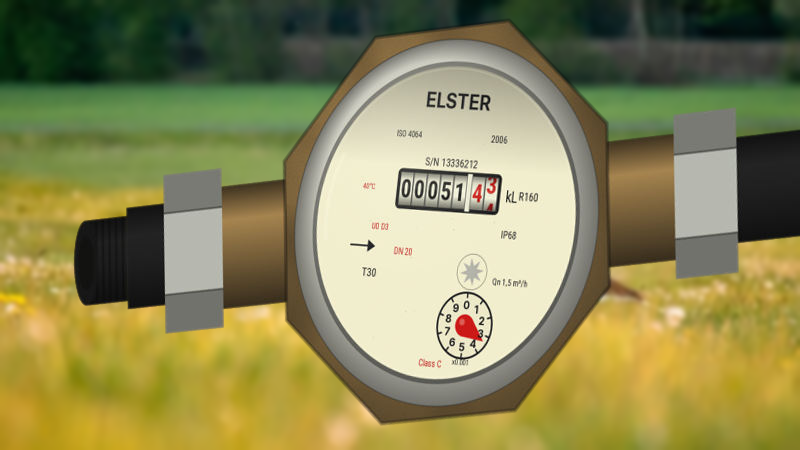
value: **51.433** kL
